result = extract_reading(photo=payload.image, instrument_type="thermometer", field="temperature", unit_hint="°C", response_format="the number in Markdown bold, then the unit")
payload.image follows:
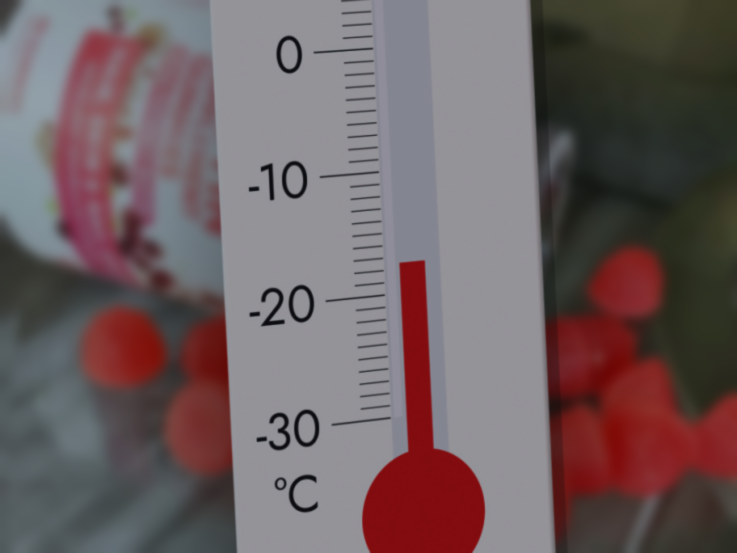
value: **-17.5** °C
